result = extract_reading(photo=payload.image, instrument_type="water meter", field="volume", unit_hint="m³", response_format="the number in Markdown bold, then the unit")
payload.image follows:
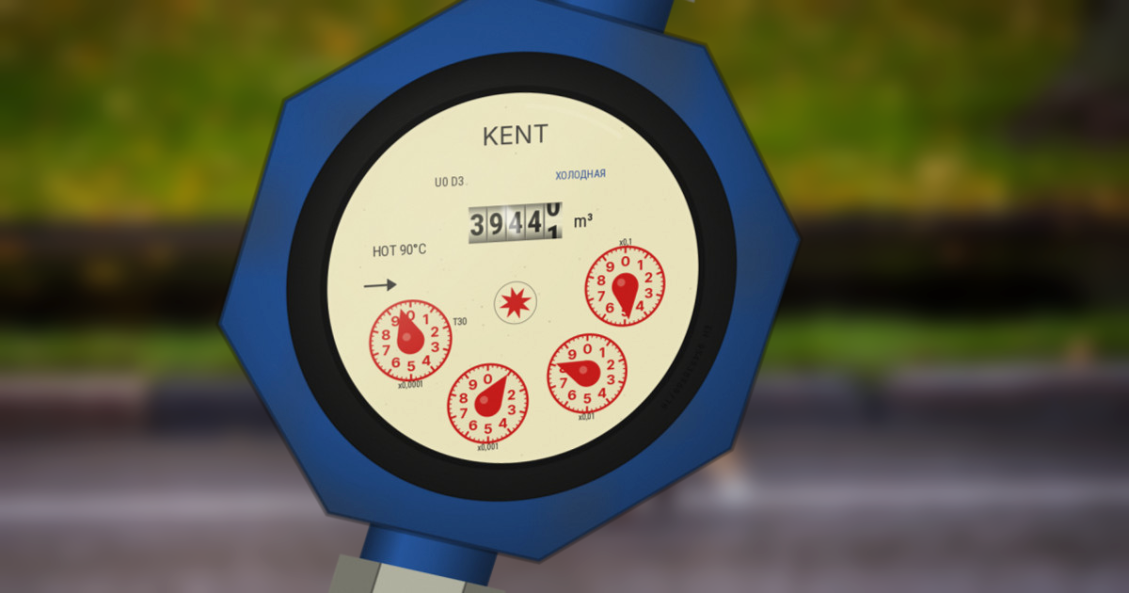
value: **39440.4809** m³
